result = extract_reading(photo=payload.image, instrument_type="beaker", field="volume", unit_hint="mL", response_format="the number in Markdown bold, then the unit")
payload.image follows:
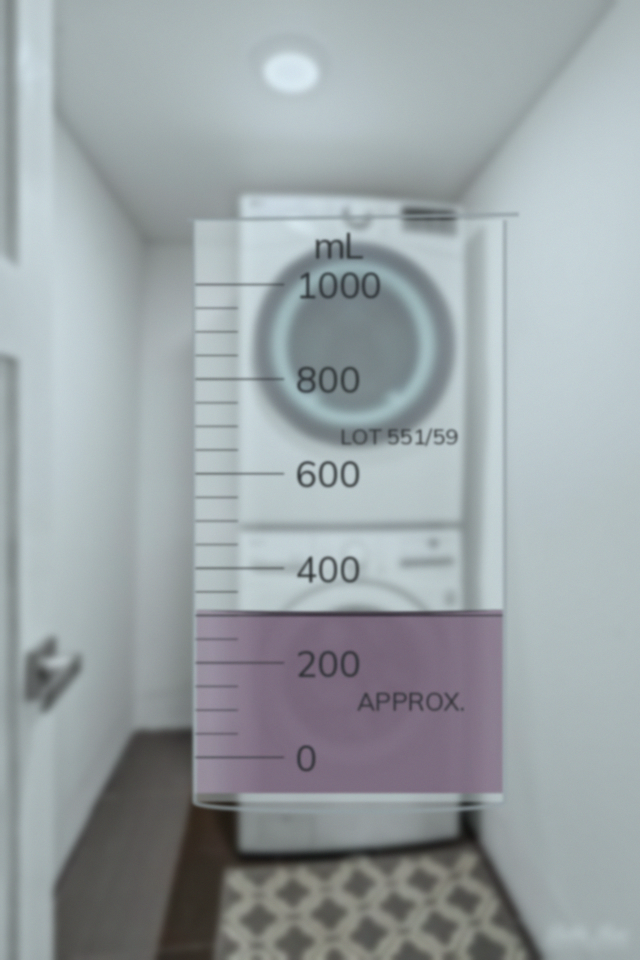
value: **300** mL
